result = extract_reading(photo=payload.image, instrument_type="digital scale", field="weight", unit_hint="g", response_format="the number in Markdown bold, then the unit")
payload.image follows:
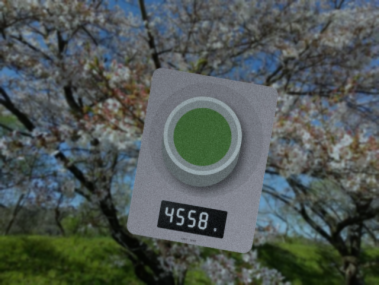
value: **4558** g
